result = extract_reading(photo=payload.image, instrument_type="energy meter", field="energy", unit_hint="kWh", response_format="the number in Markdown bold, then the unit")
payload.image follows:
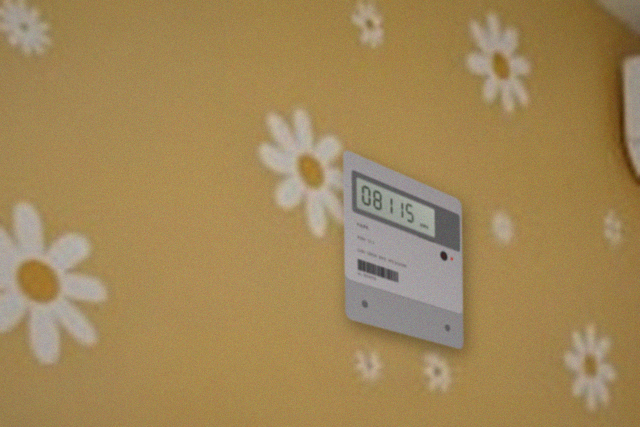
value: **8115** kWh
